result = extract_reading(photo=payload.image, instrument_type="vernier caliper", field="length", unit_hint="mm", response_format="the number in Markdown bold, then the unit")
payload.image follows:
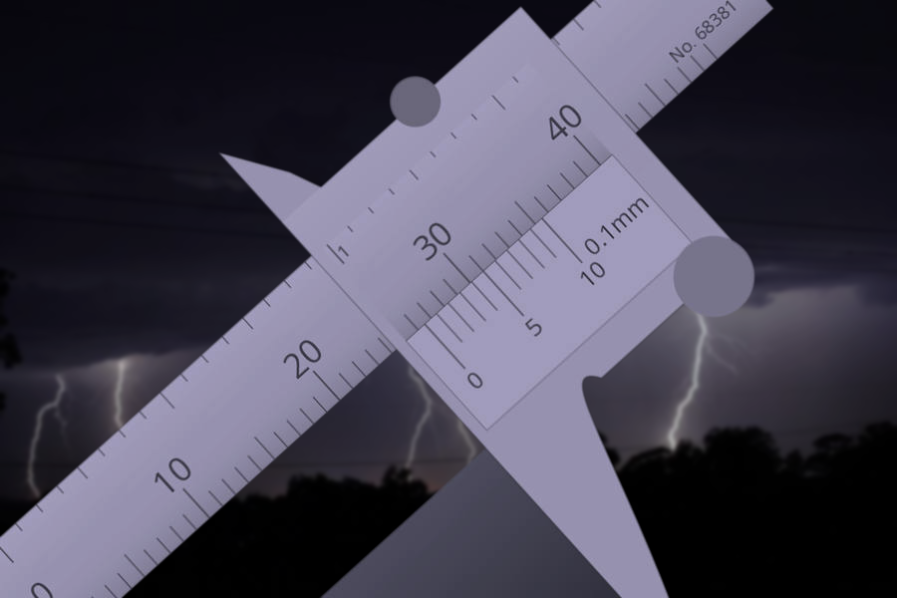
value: **26.5** mm
